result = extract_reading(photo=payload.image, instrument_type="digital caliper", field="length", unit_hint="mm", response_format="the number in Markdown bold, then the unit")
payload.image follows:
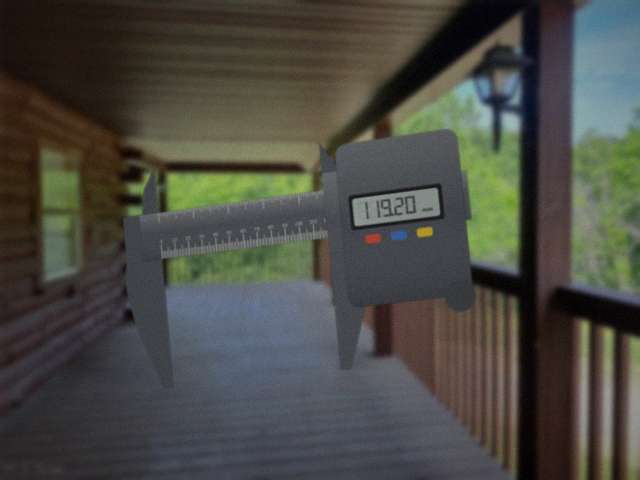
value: **119.20** mm
